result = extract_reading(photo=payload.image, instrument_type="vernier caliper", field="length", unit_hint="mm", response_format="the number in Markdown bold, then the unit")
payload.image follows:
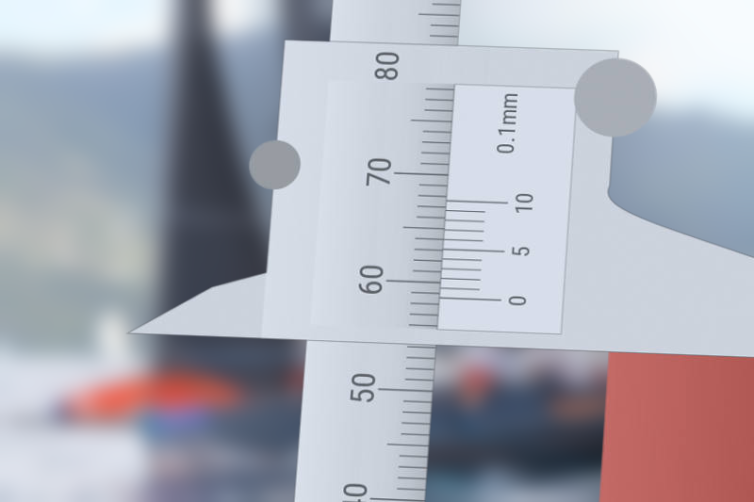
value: **58.6** mm
